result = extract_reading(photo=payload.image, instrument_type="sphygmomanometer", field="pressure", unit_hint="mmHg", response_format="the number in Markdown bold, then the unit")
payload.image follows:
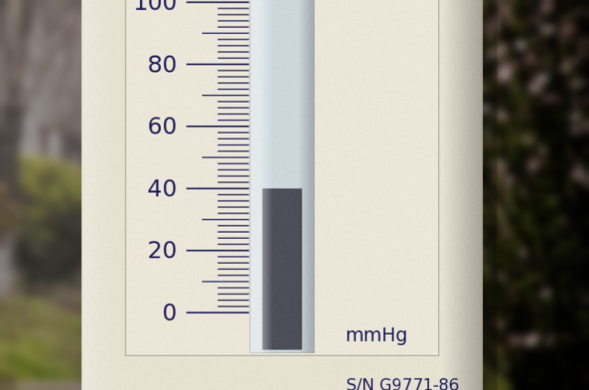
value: **40** mmHg
